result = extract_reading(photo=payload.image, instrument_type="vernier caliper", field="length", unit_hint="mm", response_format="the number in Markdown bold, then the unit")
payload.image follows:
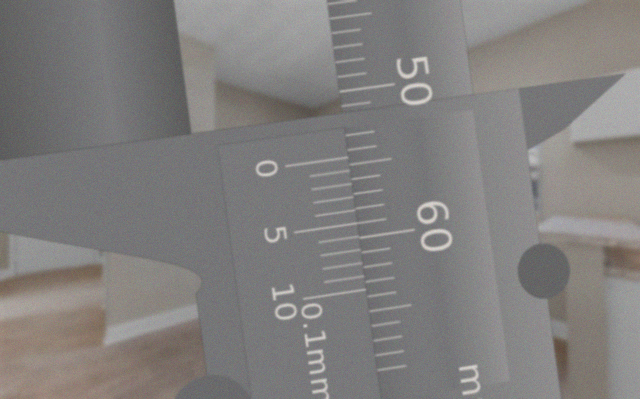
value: **54.5** mm
